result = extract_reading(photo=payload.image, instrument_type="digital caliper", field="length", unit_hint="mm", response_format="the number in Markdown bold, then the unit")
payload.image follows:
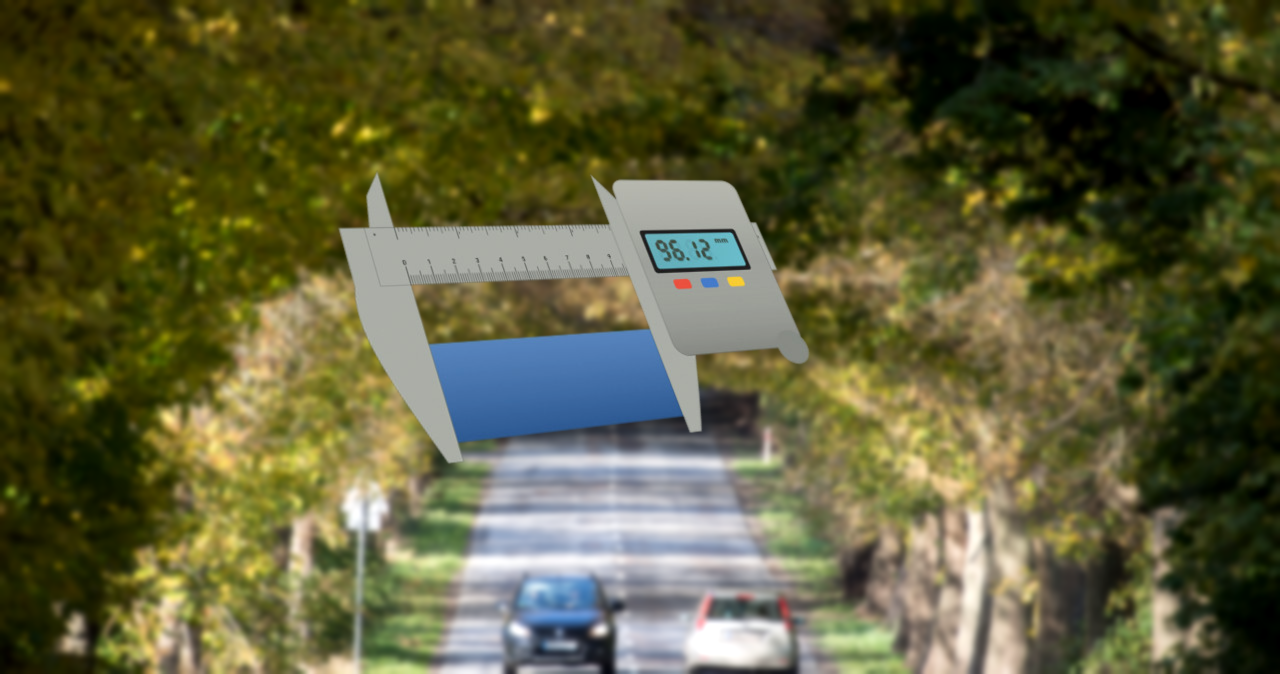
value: **96.12** mm
